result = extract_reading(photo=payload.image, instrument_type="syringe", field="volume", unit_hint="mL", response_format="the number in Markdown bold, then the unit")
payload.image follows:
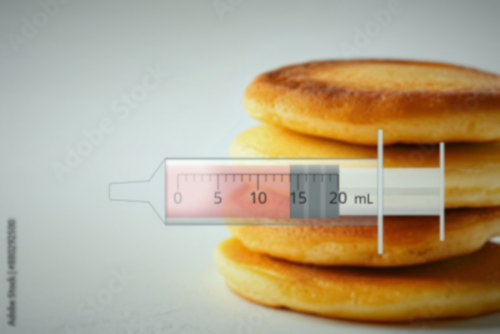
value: **14** mL
